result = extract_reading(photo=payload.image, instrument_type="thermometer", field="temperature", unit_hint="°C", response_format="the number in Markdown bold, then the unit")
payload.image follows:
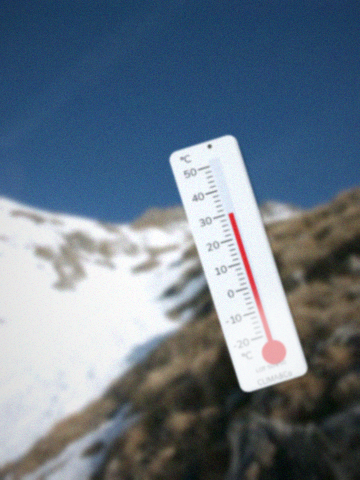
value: **30** °C
